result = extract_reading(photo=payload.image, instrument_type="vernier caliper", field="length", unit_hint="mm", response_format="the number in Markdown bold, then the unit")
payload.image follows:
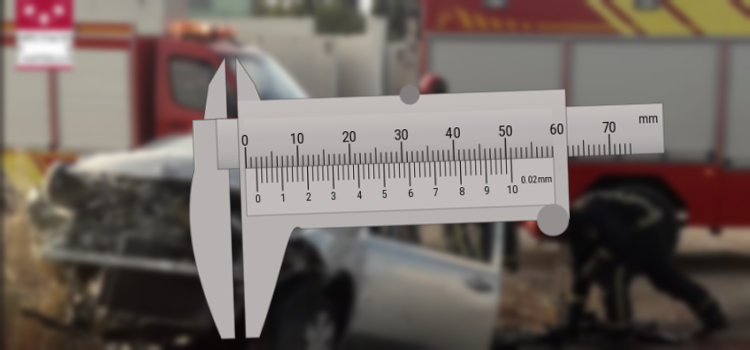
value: **2.0** mm
